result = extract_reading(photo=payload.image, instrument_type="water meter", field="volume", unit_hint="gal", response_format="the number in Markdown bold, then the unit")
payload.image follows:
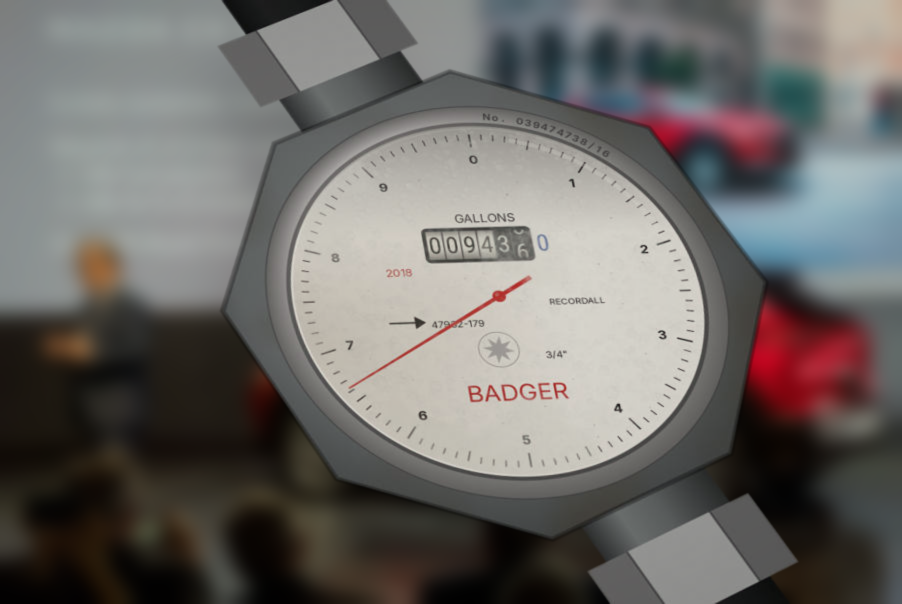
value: **94356.6** gal
